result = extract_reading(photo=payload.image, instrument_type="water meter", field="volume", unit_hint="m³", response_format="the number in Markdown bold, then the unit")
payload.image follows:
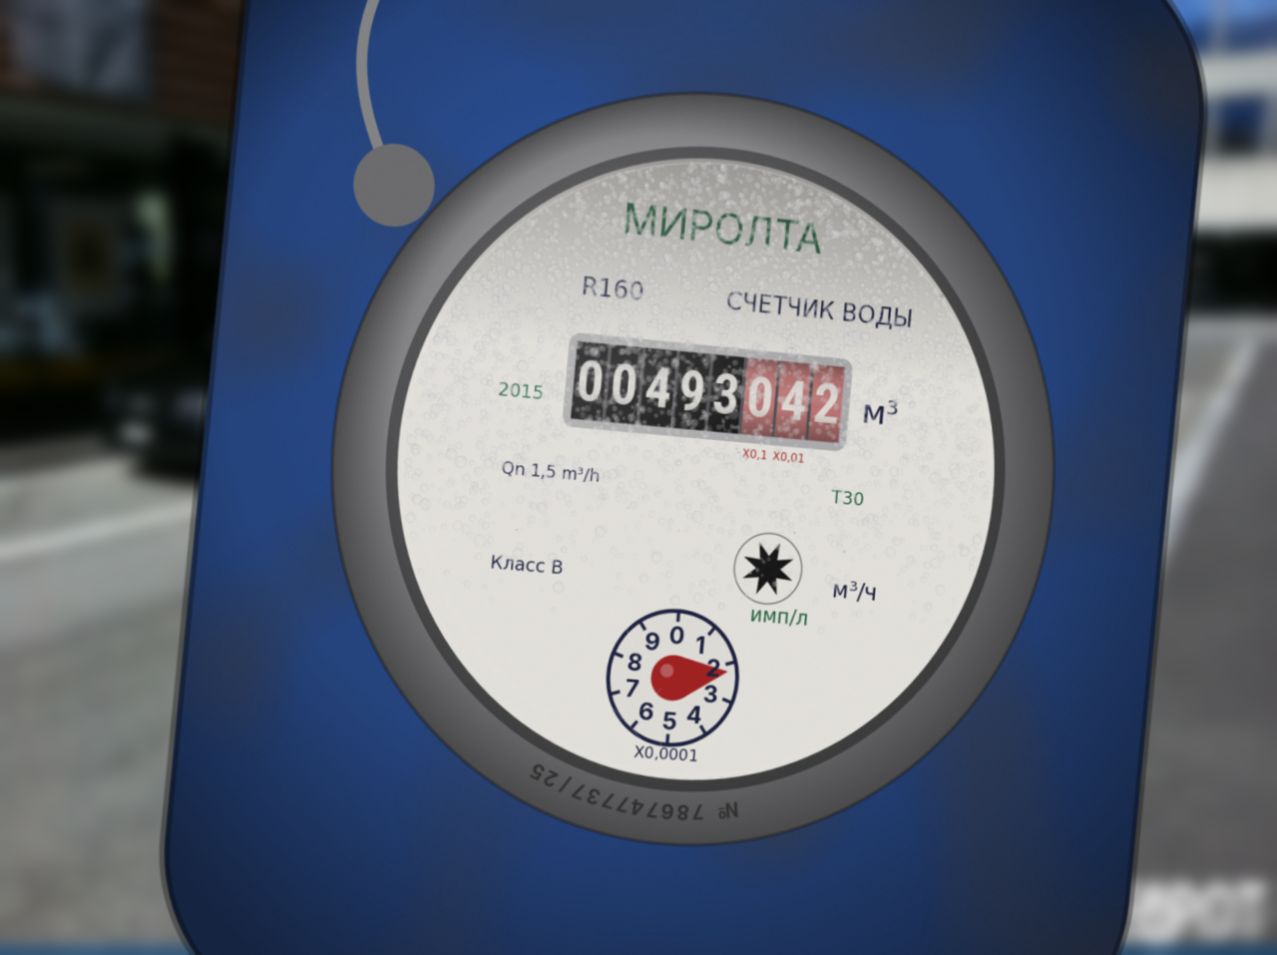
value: **493.0422** m³
